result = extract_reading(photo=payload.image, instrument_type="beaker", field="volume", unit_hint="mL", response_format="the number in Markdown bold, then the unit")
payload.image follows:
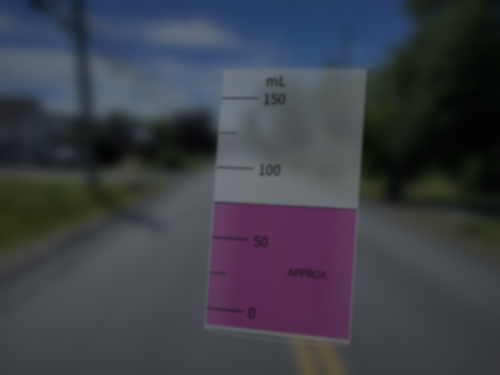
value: **75** mL
